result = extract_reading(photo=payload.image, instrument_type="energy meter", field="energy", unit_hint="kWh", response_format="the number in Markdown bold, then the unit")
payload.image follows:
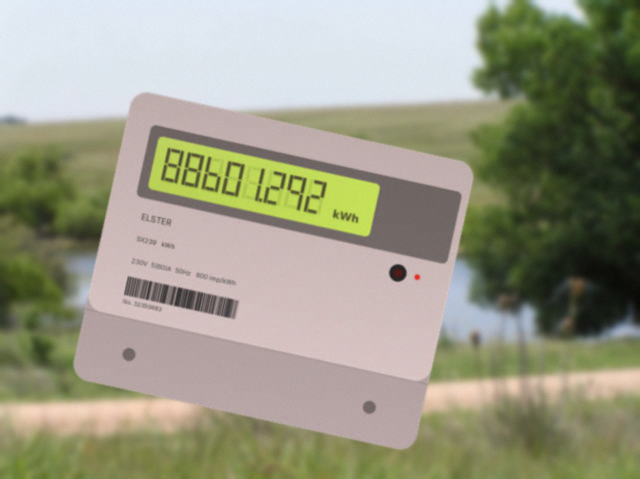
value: **88601.292** kWh
